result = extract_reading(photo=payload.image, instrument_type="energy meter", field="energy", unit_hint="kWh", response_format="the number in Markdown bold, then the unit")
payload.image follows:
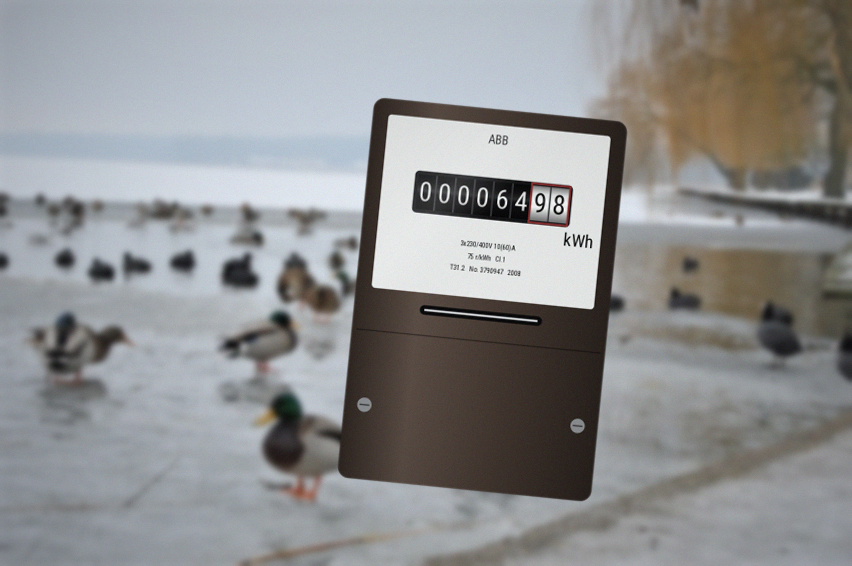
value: **64.98** kWh
